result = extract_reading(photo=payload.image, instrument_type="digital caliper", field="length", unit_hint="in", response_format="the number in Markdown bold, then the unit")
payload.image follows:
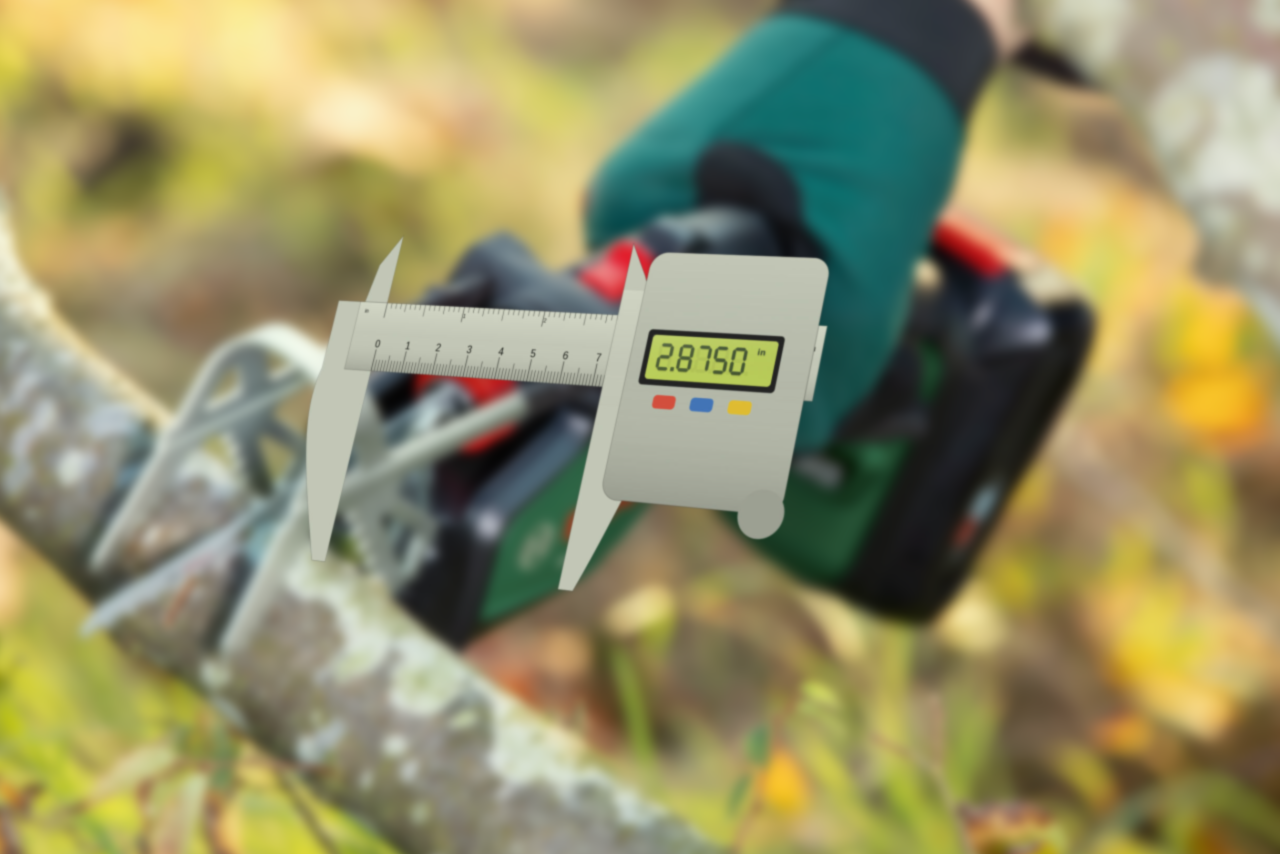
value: **2.8750** in
